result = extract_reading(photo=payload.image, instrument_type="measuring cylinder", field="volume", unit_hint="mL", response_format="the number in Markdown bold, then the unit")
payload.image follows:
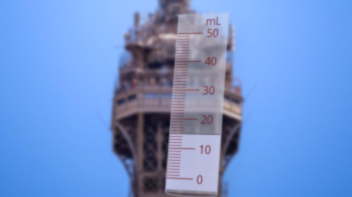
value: **15** mL
